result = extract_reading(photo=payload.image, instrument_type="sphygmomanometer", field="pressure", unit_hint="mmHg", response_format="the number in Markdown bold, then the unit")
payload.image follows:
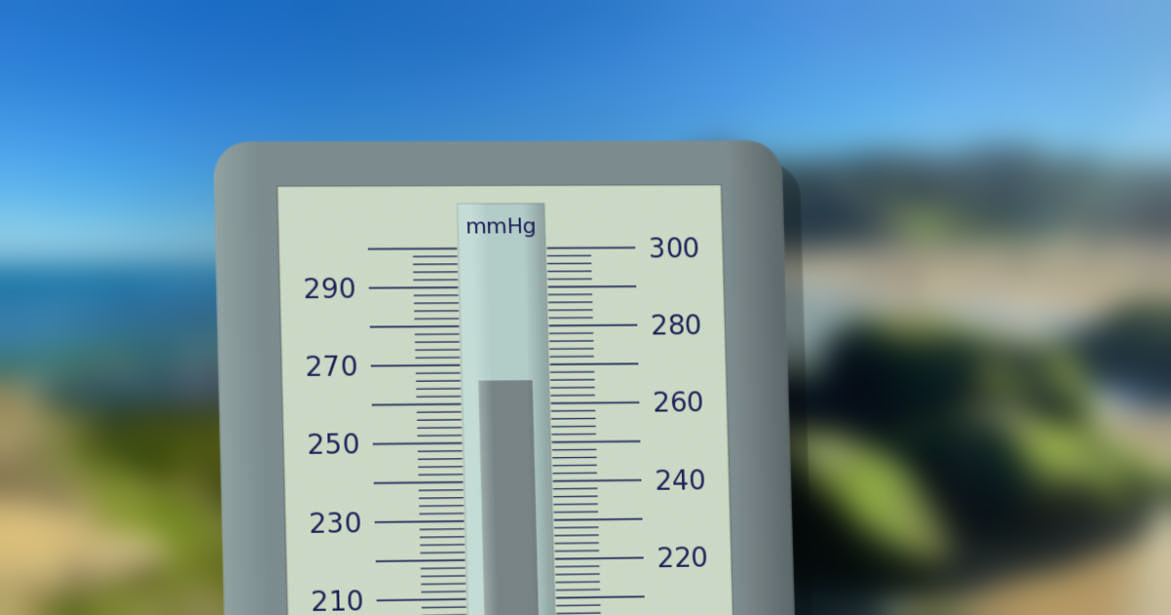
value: **266** mmHg
